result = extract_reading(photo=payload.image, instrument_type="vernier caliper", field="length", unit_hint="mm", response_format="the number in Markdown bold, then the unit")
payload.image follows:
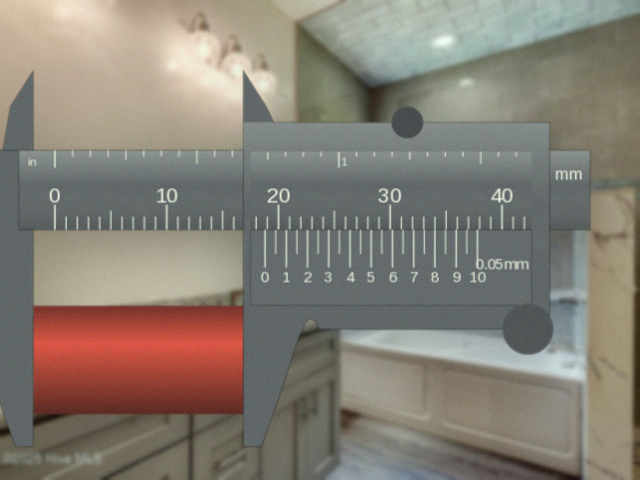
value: **18.8** mm
